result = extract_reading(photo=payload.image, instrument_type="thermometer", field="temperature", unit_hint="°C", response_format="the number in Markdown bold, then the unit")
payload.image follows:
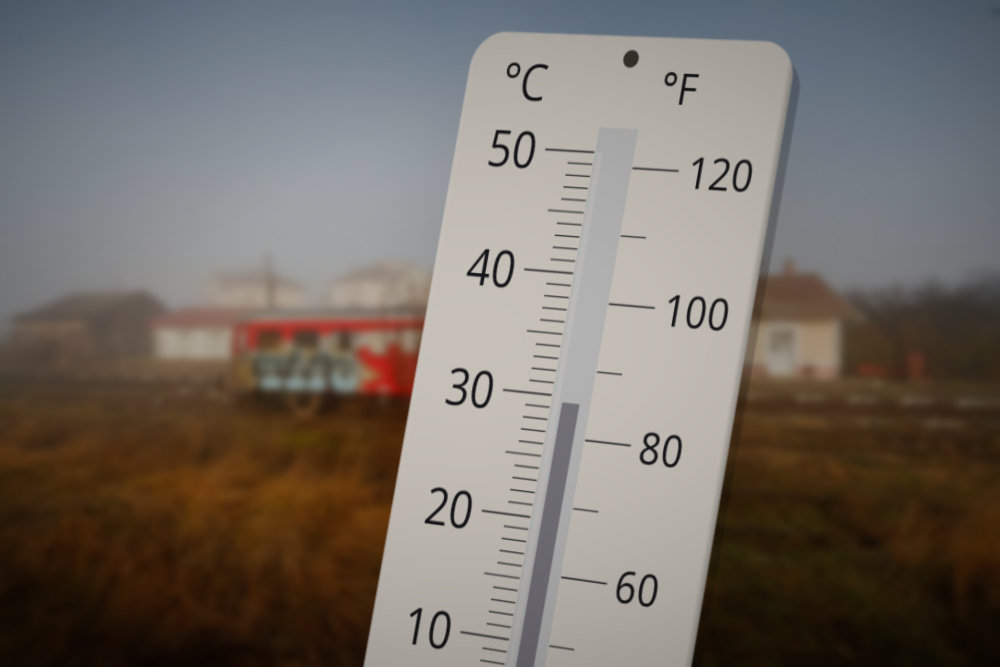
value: **29.5** °C
